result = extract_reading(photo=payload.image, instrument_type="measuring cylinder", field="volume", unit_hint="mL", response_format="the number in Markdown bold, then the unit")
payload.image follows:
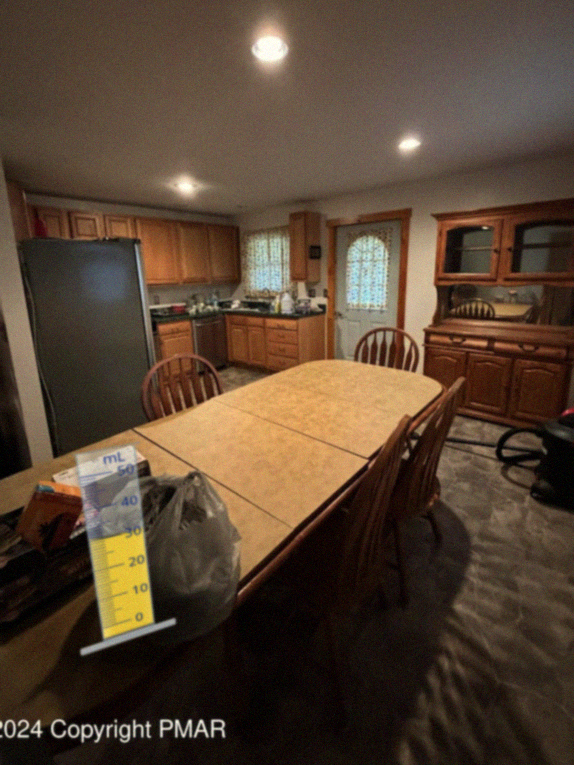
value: **30** mL
